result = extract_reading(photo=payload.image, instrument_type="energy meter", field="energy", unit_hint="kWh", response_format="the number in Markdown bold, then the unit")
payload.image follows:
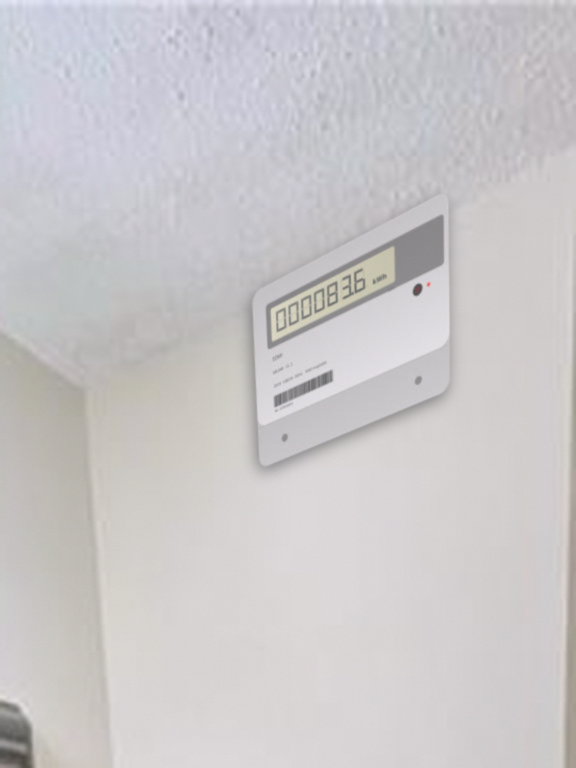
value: **83.6** kWh
